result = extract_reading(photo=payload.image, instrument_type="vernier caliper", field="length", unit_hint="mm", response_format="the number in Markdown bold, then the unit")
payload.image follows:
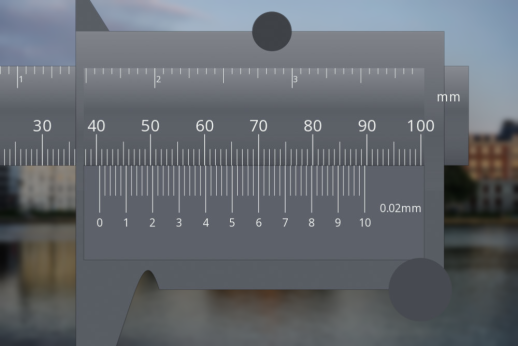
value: **40.6** mm
